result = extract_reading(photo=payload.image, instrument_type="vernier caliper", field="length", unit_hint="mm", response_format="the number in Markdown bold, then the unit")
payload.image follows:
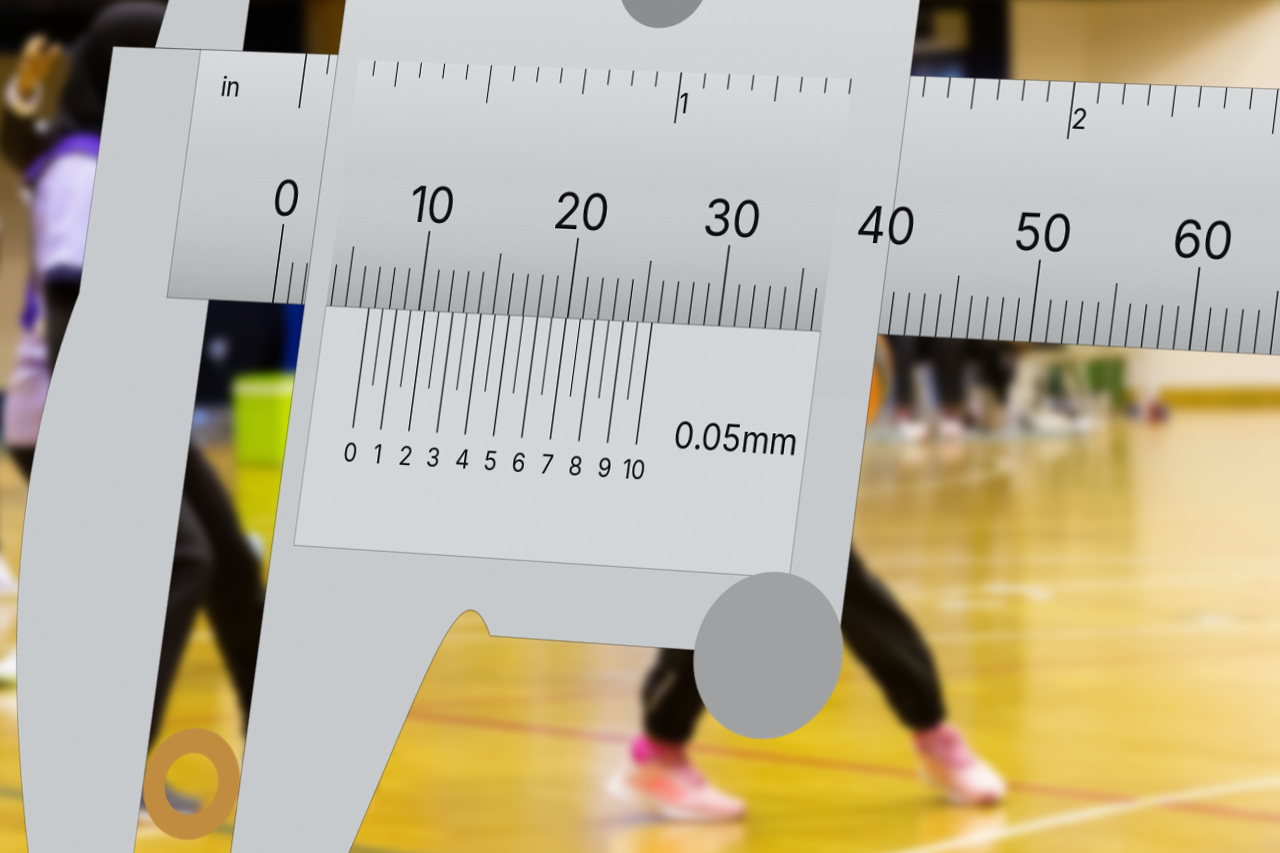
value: **6.6** mm
